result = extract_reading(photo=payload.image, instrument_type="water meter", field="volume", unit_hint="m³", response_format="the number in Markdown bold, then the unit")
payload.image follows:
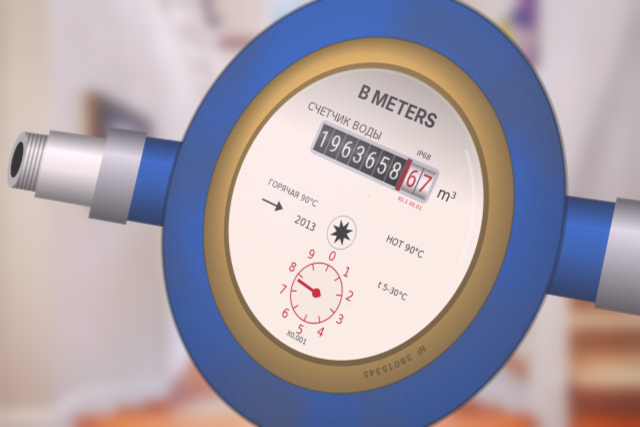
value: **1963658.677** m³
